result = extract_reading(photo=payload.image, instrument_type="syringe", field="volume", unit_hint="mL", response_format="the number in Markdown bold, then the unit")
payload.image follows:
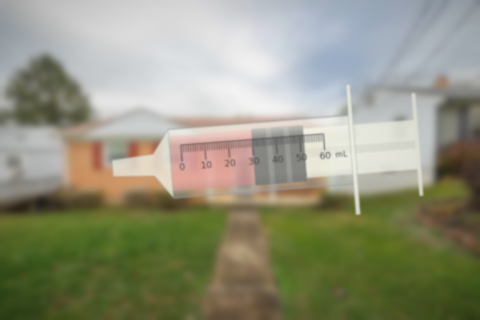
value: **30** mL
